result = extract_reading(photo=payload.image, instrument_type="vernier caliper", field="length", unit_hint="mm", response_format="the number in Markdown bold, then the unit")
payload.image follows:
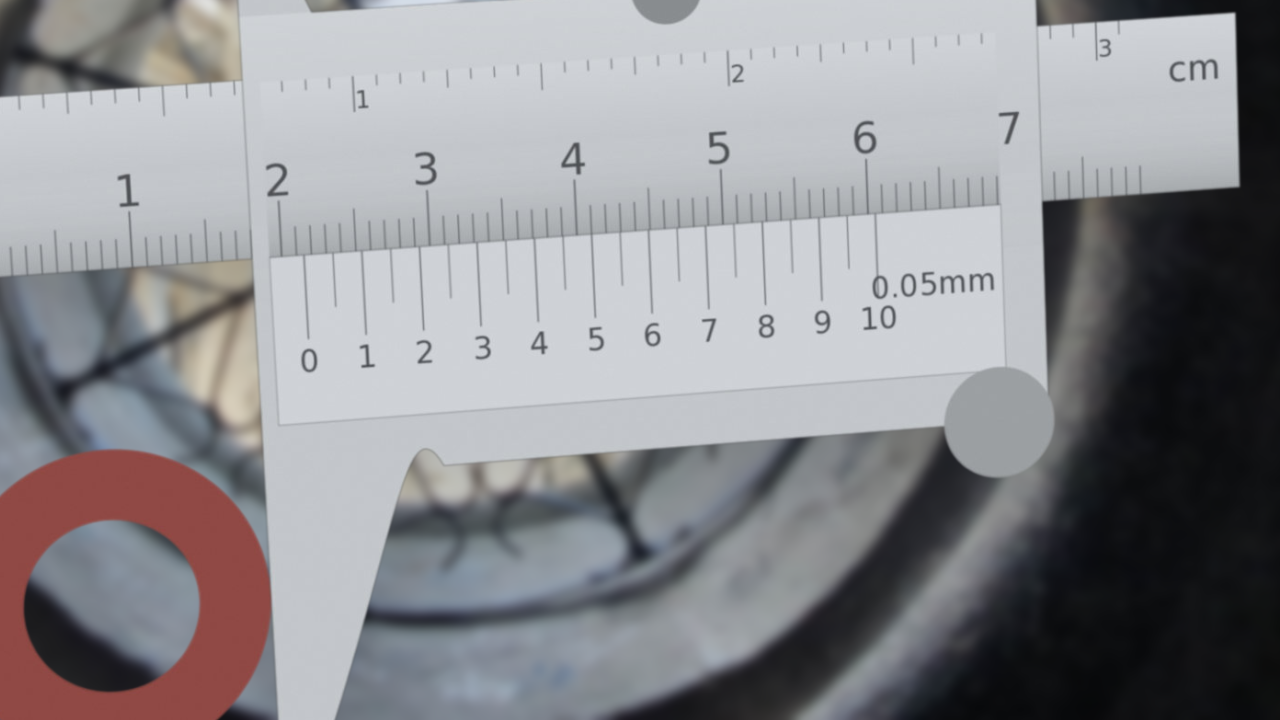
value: **21.5** mm
